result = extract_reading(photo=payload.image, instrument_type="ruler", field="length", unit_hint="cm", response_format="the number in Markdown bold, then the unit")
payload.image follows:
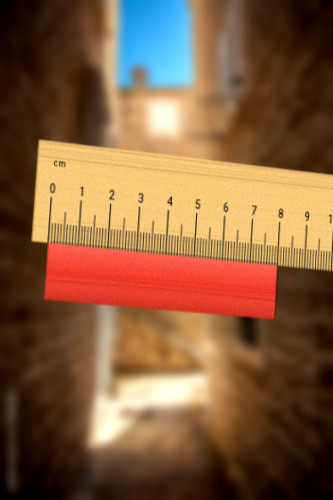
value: **8** cm
